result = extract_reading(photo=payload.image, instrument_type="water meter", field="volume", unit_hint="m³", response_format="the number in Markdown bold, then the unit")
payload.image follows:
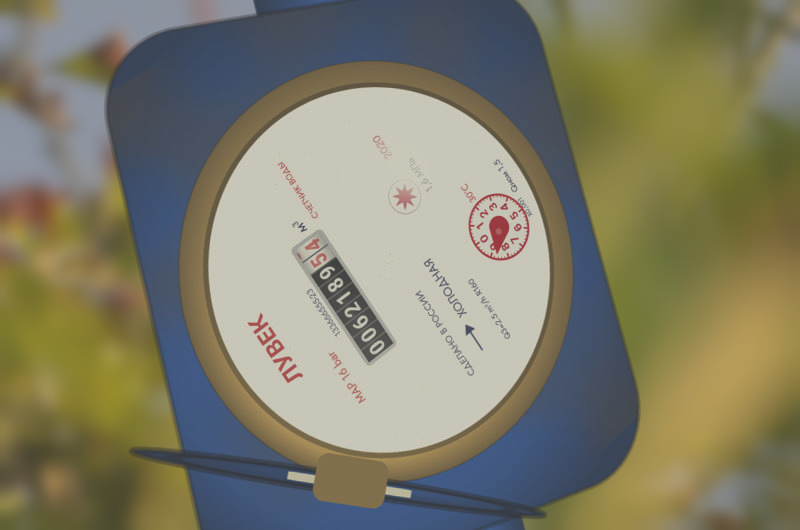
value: **62189.538** m³
